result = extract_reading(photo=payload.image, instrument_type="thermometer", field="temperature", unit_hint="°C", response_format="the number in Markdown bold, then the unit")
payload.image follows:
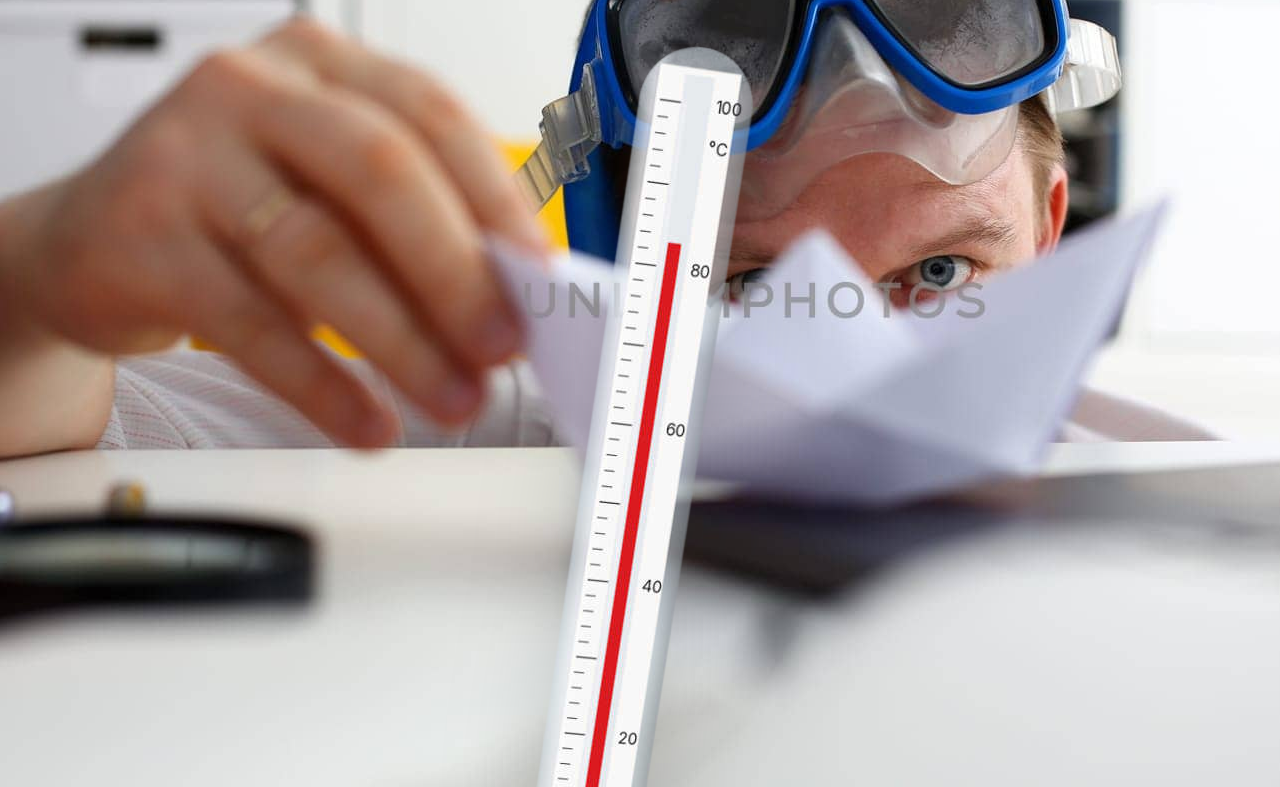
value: **83** °C
